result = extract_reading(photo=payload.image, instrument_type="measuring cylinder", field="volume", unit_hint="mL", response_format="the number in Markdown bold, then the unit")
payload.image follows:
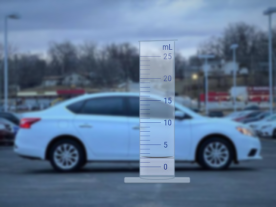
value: **2** mL
